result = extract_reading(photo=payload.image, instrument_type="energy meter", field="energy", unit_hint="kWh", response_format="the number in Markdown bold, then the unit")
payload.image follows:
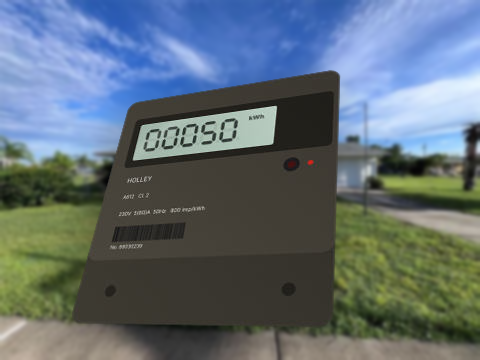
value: **50** kWh
